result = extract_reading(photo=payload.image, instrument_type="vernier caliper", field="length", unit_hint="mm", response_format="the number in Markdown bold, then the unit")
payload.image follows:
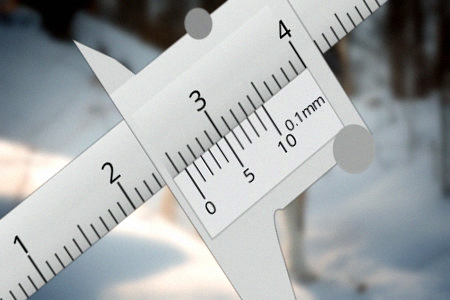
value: **25.7** mm
